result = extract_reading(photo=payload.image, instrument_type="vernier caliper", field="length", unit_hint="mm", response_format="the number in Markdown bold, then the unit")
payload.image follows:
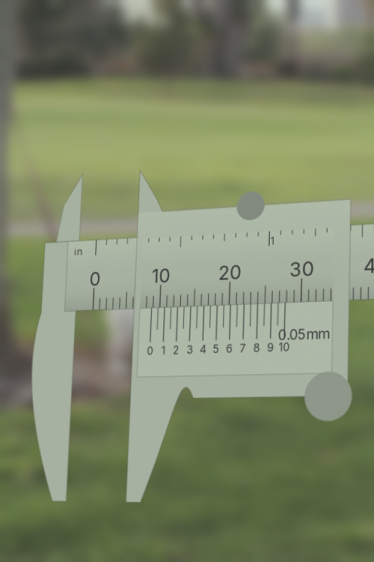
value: **8.8** mm
